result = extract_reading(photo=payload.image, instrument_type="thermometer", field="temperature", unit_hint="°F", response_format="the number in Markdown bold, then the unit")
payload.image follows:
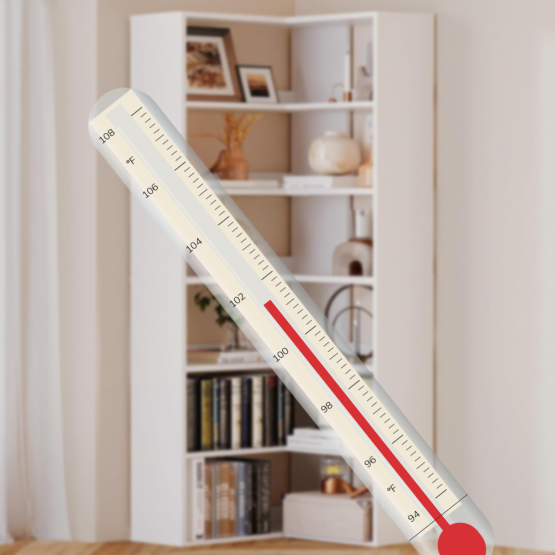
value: **101.4** °F
